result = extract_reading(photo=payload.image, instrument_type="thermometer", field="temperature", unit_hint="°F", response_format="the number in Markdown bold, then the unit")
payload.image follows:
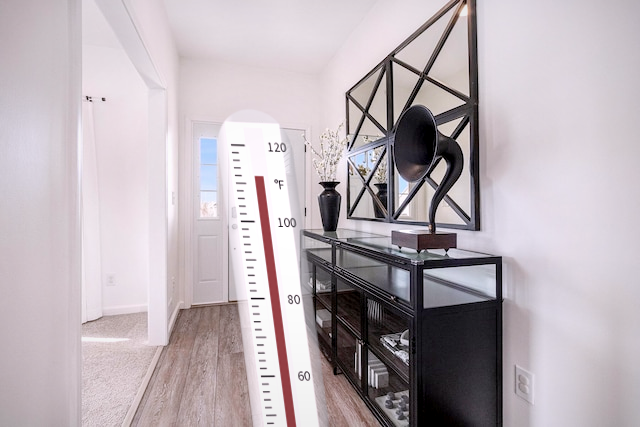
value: **112** °F
